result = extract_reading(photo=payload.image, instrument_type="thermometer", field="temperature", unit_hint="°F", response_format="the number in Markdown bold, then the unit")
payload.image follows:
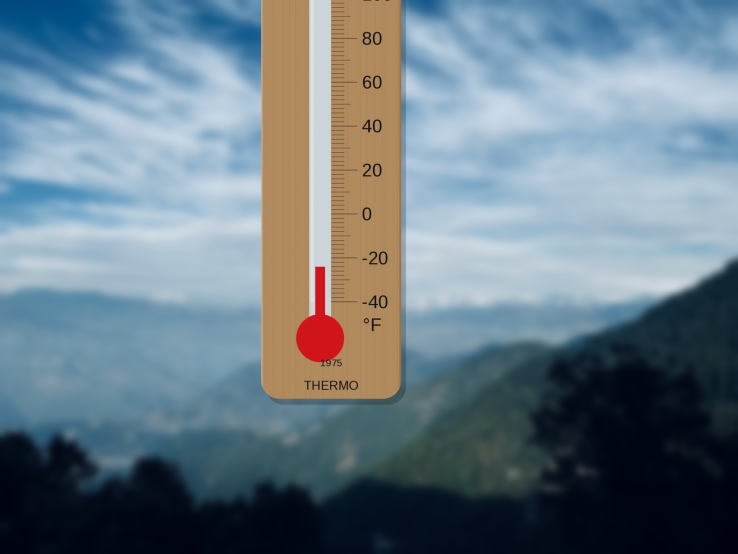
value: **-24** °F
